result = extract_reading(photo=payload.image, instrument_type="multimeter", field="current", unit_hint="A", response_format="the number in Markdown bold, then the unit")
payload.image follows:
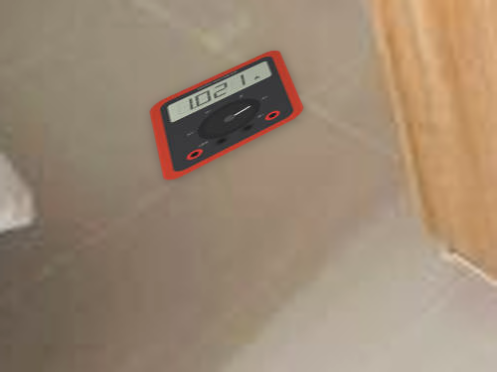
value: **1.021** A
